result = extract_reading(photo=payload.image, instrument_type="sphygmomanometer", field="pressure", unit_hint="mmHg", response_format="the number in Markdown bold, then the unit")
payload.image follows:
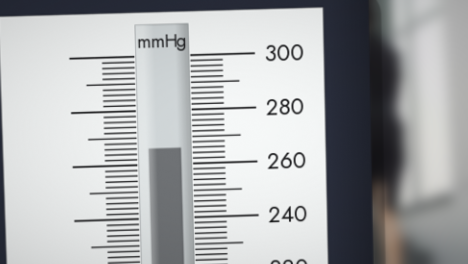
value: **266** mmHg
